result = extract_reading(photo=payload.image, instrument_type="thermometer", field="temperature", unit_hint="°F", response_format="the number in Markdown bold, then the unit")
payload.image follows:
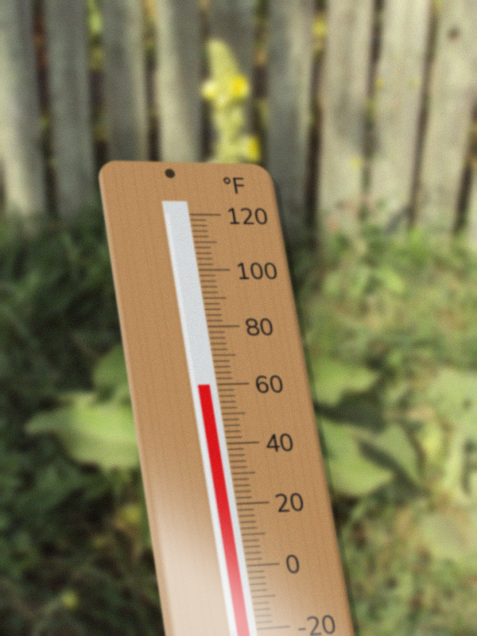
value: **60** °F
